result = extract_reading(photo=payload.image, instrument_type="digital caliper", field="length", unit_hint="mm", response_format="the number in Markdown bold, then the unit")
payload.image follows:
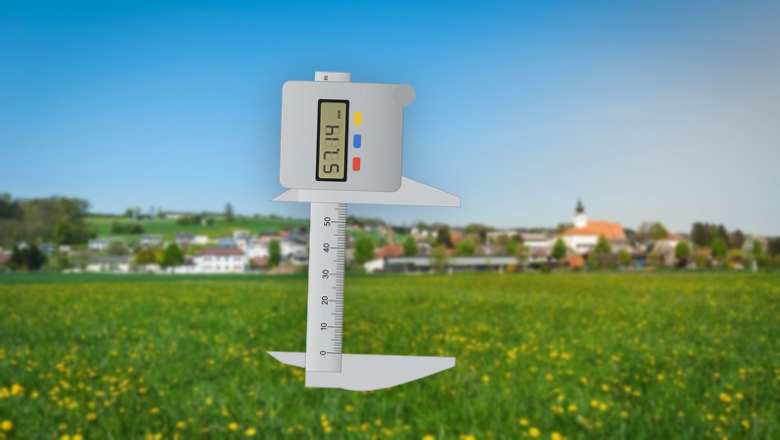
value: **57.14** mm
